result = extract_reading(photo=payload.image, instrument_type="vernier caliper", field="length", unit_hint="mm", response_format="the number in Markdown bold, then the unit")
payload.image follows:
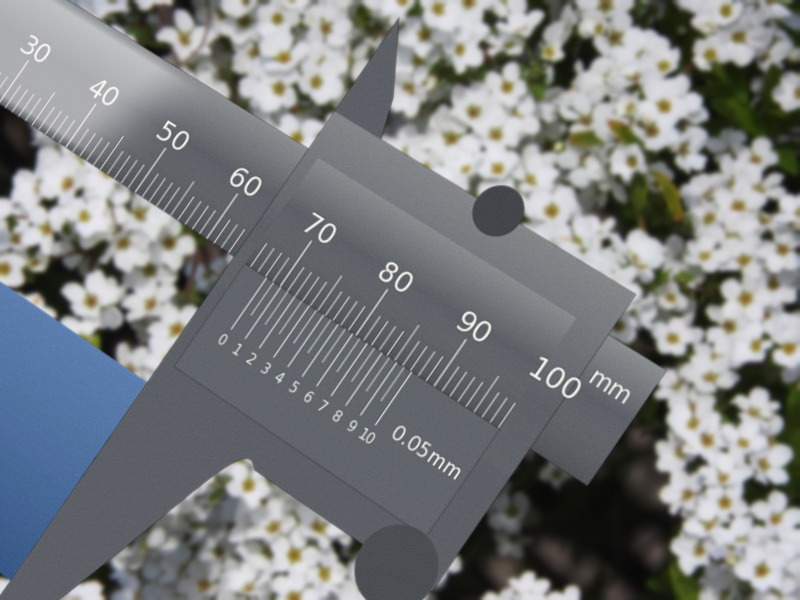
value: **68.2** mm
